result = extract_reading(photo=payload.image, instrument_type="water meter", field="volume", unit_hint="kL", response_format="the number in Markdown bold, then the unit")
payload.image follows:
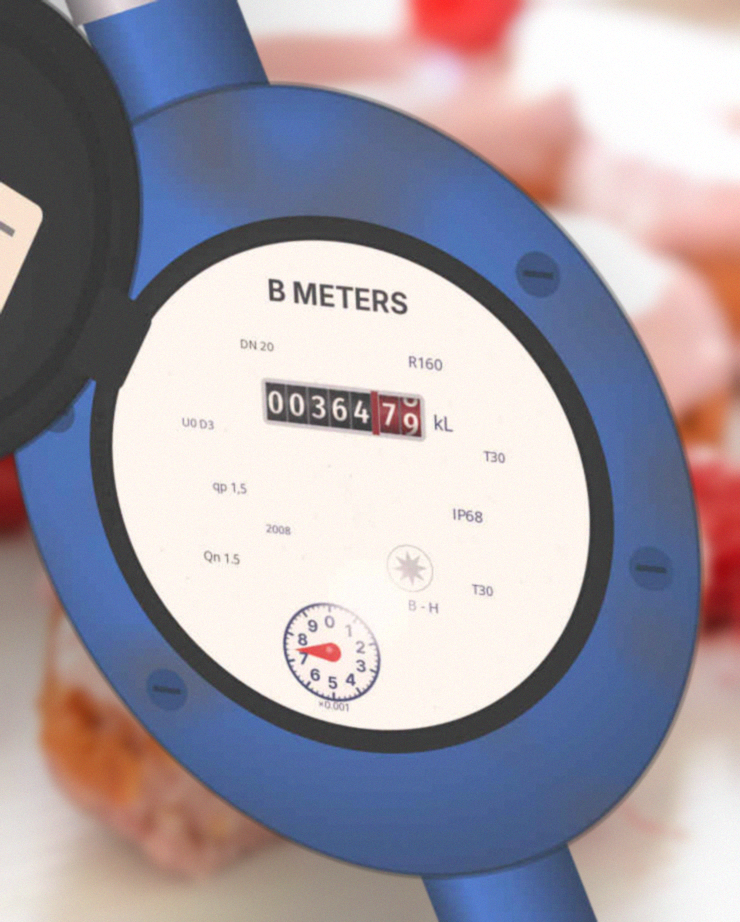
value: **364.787** kL
